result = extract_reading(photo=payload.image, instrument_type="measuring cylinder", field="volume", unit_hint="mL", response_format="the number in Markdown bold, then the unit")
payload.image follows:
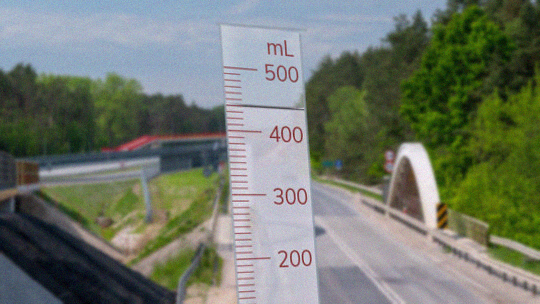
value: **440** mL
